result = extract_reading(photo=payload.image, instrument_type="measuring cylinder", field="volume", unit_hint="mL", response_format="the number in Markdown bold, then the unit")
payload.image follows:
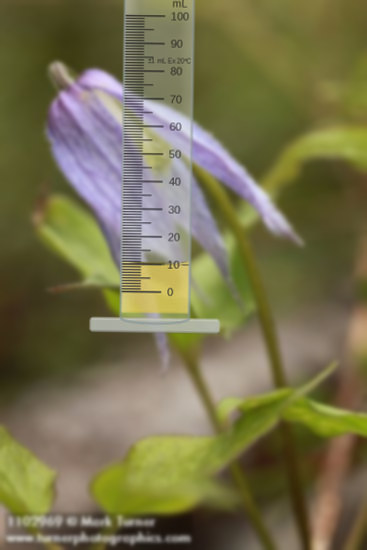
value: **10** mL
